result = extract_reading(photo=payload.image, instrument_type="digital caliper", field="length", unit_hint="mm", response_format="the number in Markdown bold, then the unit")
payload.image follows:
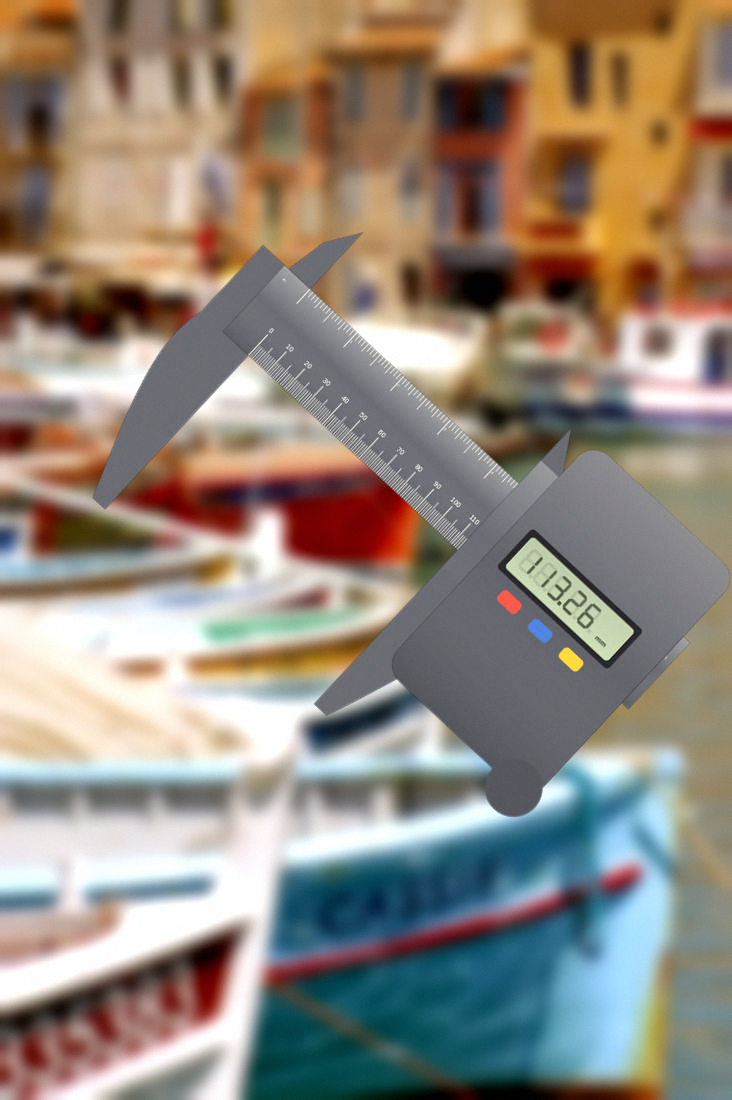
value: **113.26** mm
